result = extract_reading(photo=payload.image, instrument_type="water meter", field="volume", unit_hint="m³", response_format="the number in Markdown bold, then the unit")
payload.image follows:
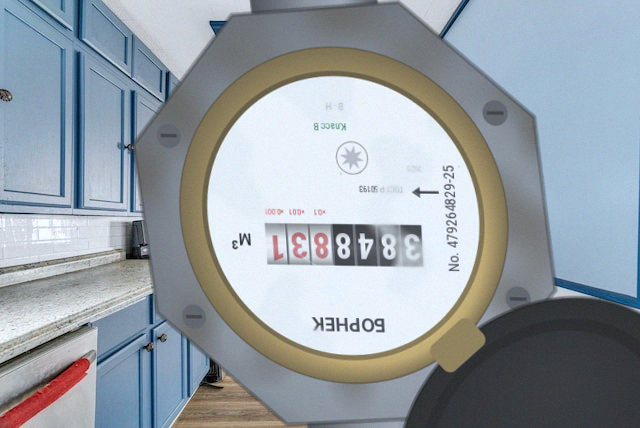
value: **3848.831** m³
